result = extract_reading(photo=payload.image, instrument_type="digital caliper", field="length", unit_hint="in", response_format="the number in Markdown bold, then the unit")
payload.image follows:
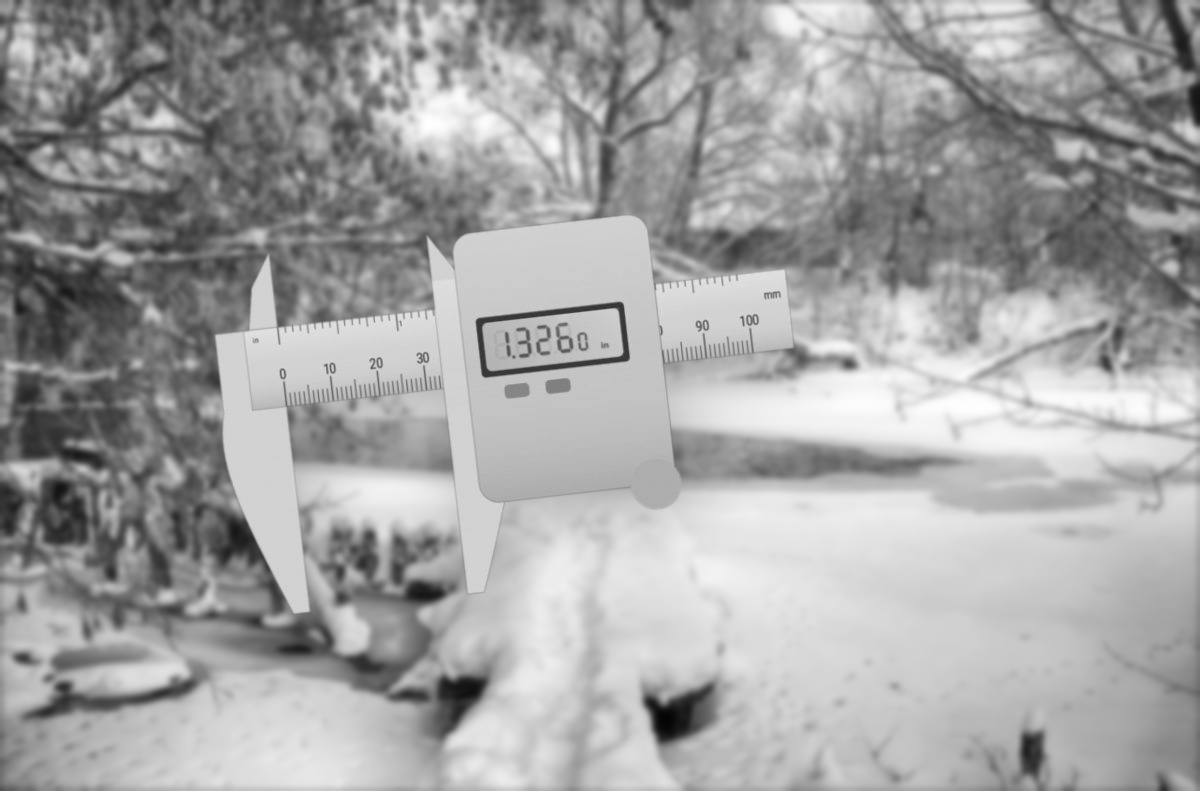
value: **1.3260** in
